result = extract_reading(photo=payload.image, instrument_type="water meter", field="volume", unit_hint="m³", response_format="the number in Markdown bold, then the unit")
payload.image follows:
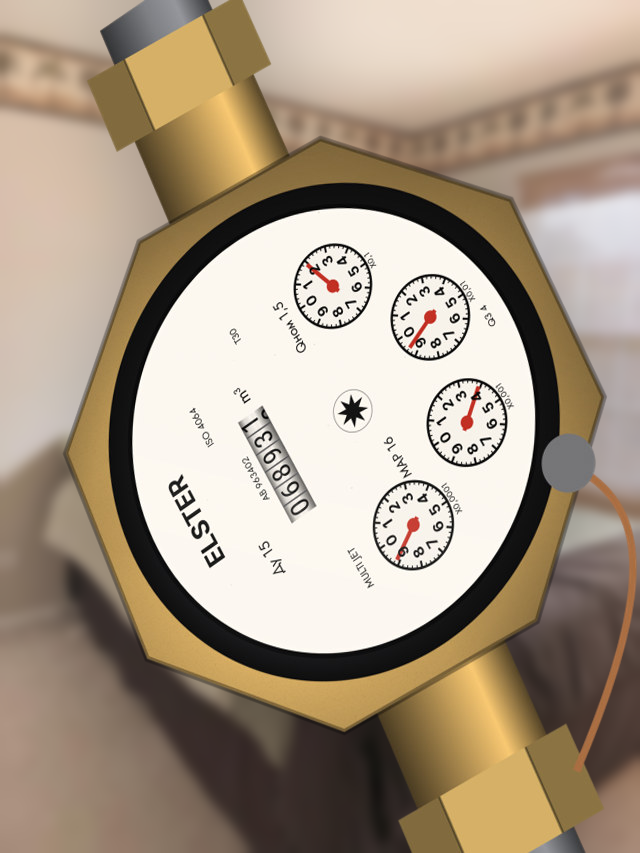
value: **68931.1939** m³
